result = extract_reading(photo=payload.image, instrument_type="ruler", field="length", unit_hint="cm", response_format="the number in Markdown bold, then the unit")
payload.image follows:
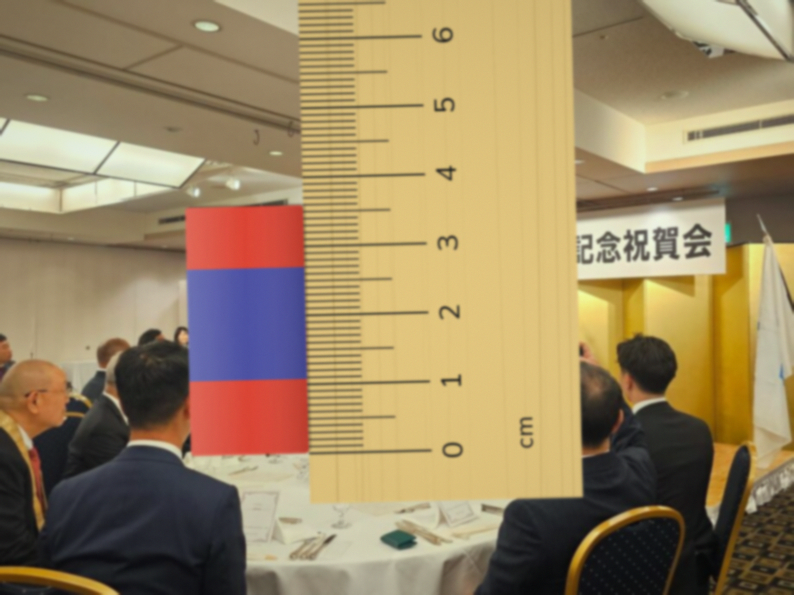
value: **3.6** cm
